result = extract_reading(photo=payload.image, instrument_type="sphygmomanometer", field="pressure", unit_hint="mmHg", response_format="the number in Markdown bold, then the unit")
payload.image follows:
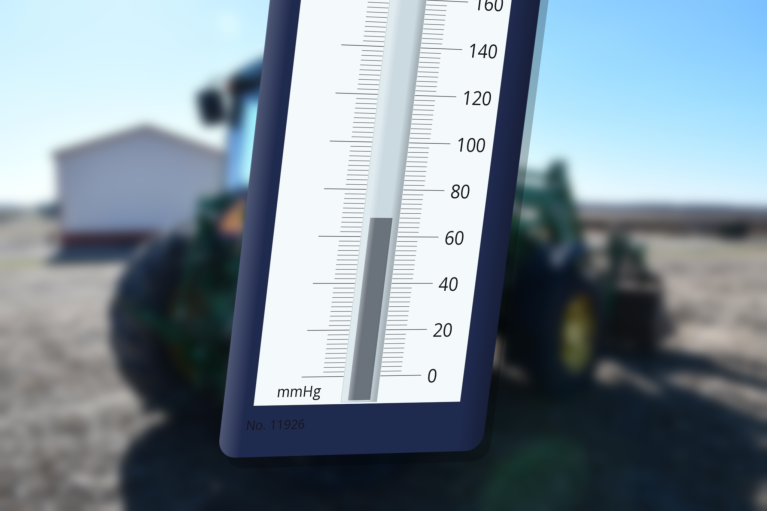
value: **68** mmHg
